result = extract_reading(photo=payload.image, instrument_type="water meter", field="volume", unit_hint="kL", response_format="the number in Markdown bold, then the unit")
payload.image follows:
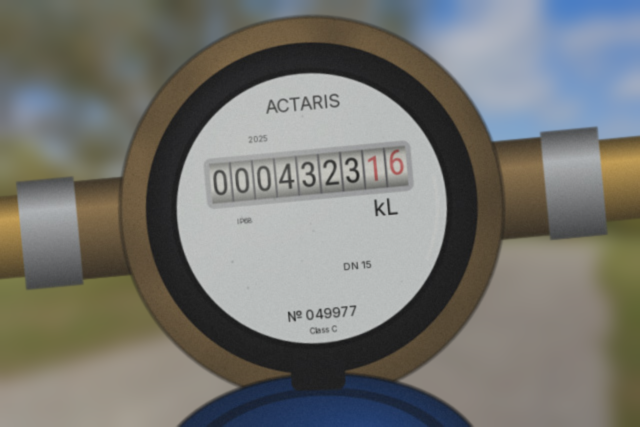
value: **4323.16** kL
